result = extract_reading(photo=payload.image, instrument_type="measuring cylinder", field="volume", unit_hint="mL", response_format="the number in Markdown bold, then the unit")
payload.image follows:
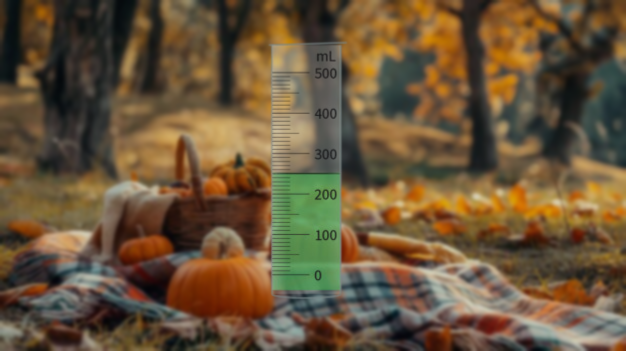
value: **250** mL
